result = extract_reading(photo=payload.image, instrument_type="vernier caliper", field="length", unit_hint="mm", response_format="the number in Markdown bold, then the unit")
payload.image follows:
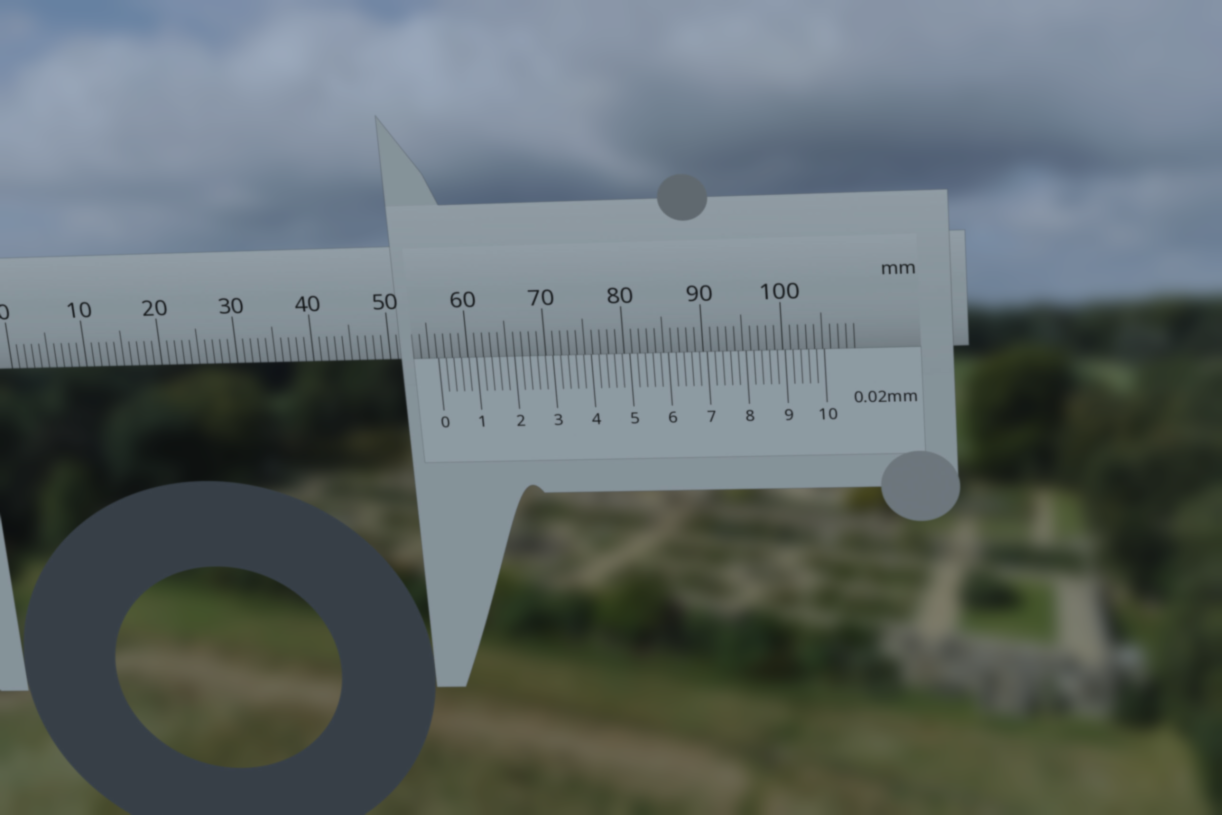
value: **56.2** mm
